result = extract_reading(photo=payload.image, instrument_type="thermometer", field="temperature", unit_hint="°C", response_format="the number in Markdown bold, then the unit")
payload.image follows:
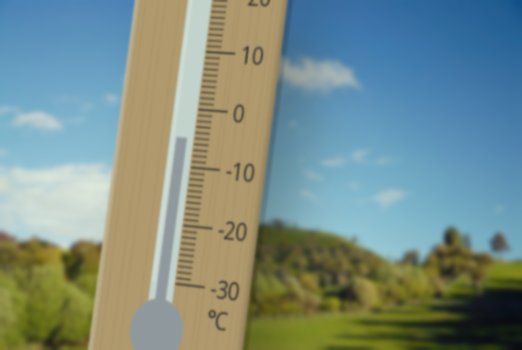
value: **-5** °C
